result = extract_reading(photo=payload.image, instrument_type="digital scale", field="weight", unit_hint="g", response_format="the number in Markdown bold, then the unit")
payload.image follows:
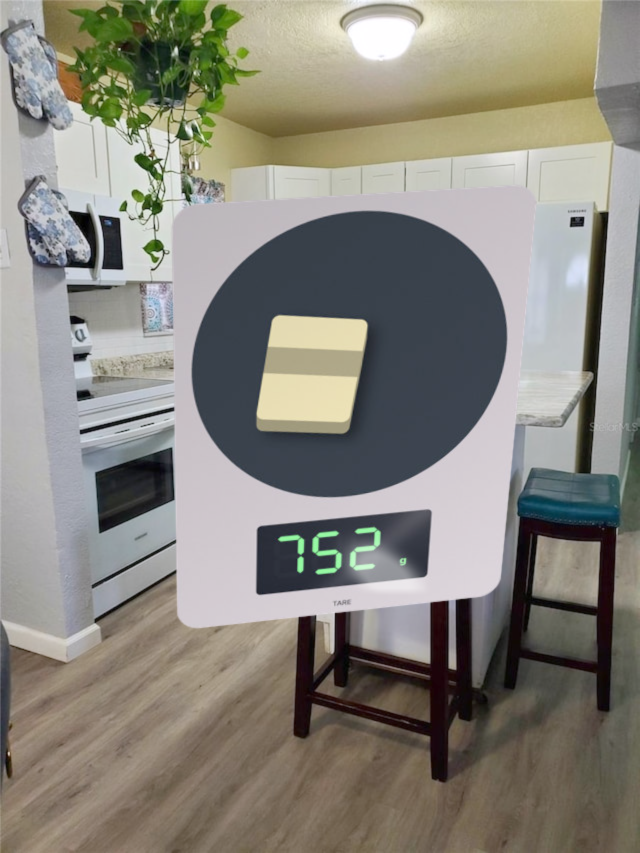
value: **752** g
